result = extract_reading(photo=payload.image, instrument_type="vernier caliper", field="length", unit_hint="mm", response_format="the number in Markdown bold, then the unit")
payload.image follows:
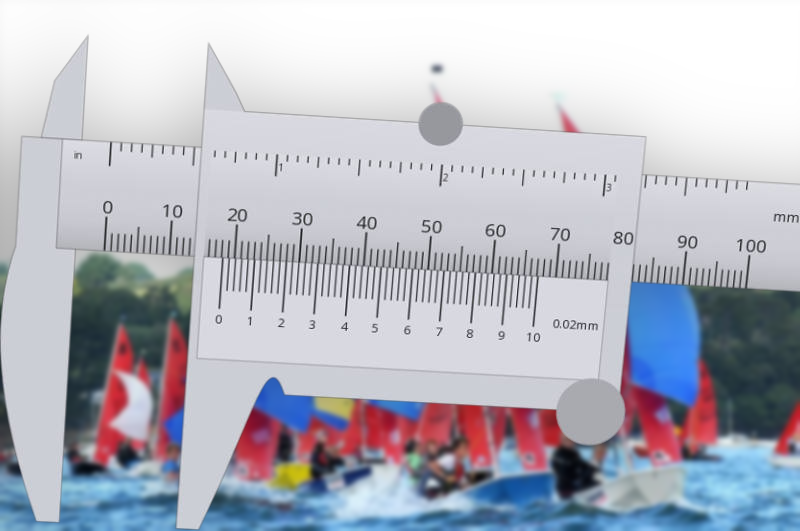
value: **18.2** mm
